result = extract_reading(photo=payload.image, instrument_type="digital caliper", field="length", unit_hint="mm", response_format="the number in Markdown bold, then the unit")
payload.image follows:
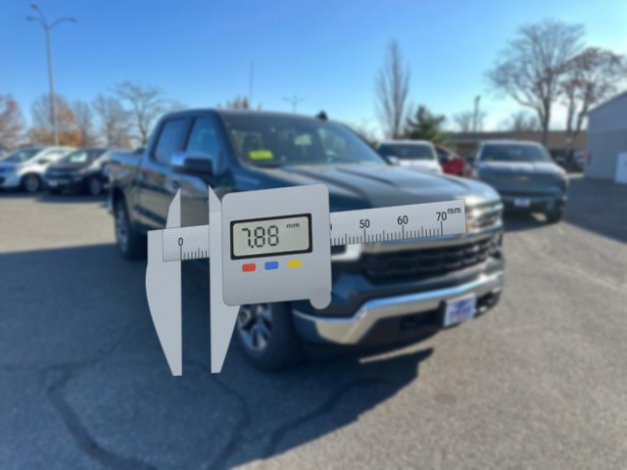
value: **7.88** mm
